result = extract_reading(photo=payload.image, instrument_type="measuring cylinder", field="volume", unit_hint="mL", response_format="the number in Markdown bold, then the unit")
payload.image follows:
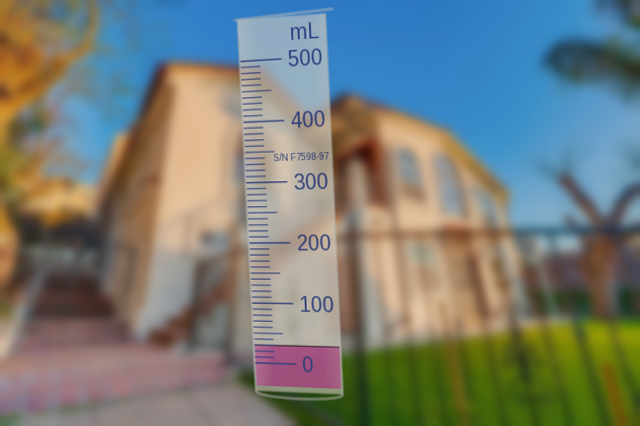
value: **30** mL
